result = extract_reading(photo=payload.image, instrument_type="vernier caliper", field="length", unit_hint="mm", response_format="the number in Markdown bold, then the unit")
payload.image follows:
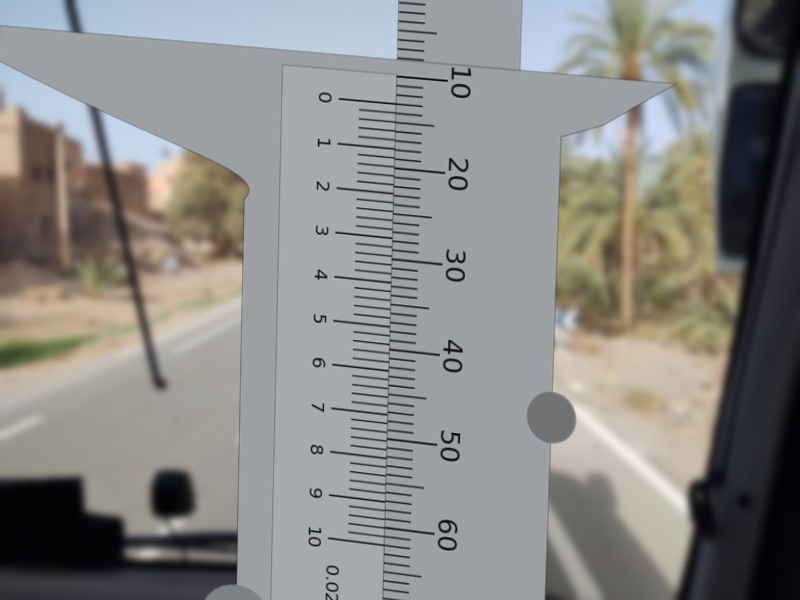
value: **13.0** mm
